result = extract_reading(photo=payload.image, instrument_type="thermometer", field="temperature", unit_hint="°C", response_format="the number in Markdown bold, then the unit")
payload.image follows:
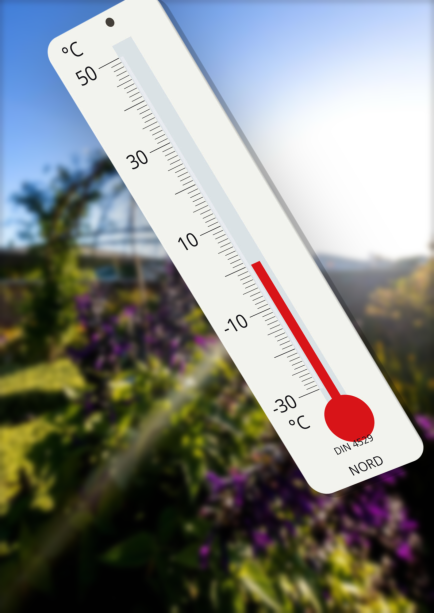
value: **0** °C
